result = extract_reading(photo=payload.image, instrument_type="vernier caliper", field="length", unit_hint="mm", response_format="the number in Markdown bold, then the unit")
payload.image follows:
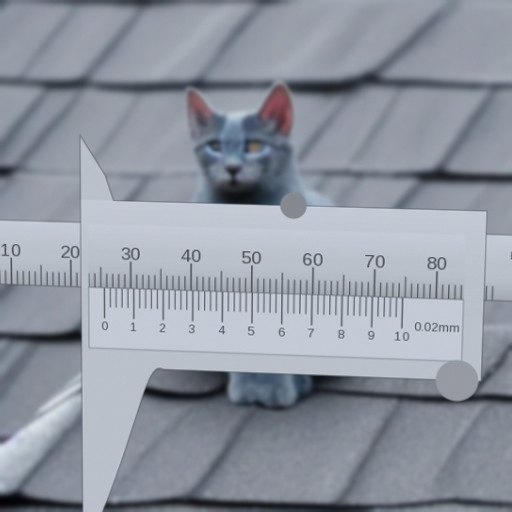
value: **25.6** mm
